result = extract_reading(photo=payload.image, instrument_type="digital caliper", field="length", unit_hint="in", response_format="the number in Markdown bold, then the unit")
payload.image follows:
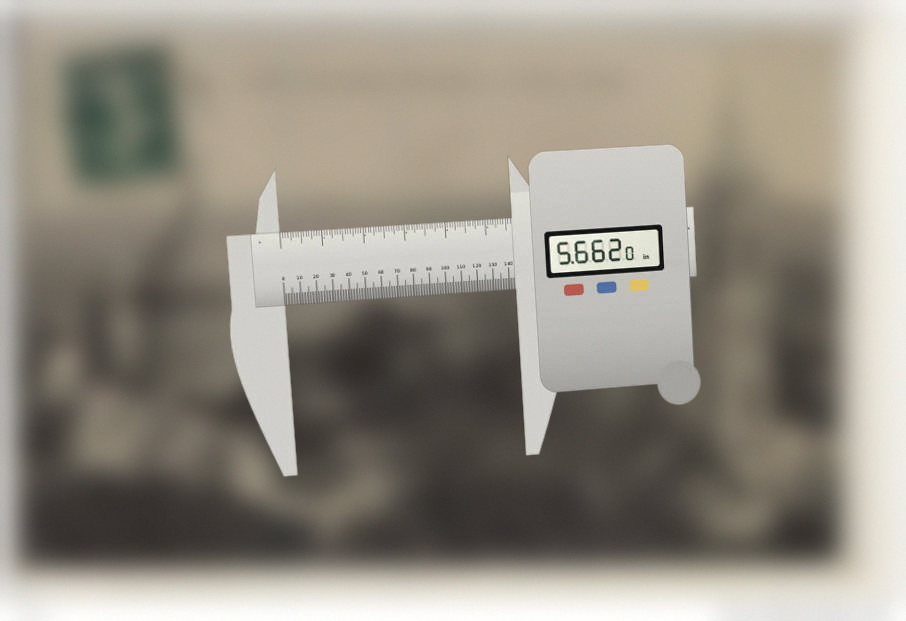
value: **5.6620** in
